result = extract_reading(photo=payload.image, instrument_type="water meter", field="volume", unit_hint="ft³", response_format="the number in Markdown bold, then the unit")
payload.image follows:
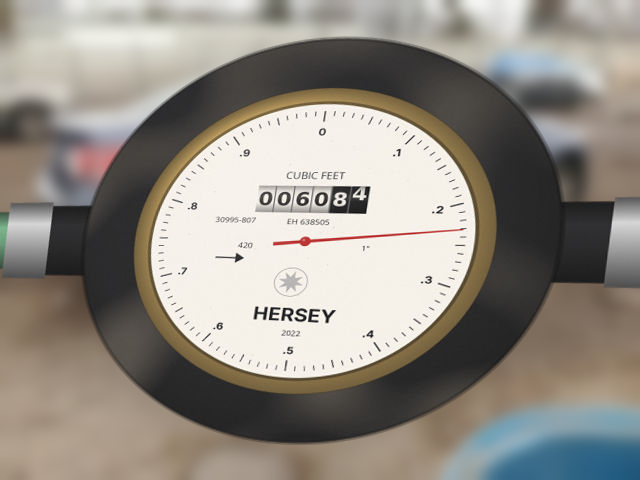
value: **6084.23** ft³
